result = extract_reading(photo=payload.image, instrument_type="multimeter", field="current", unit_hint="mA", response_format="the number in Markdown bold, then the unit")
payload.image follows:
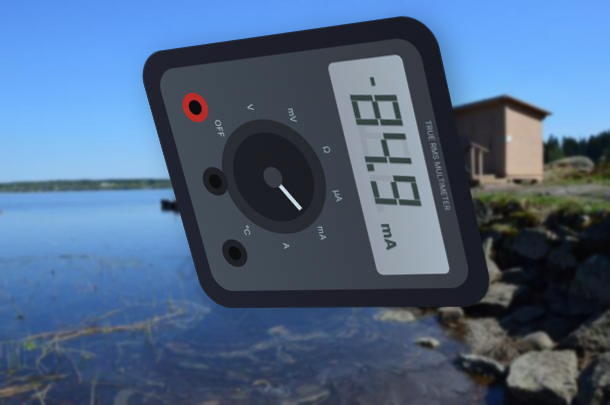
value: **-84.9** mA
